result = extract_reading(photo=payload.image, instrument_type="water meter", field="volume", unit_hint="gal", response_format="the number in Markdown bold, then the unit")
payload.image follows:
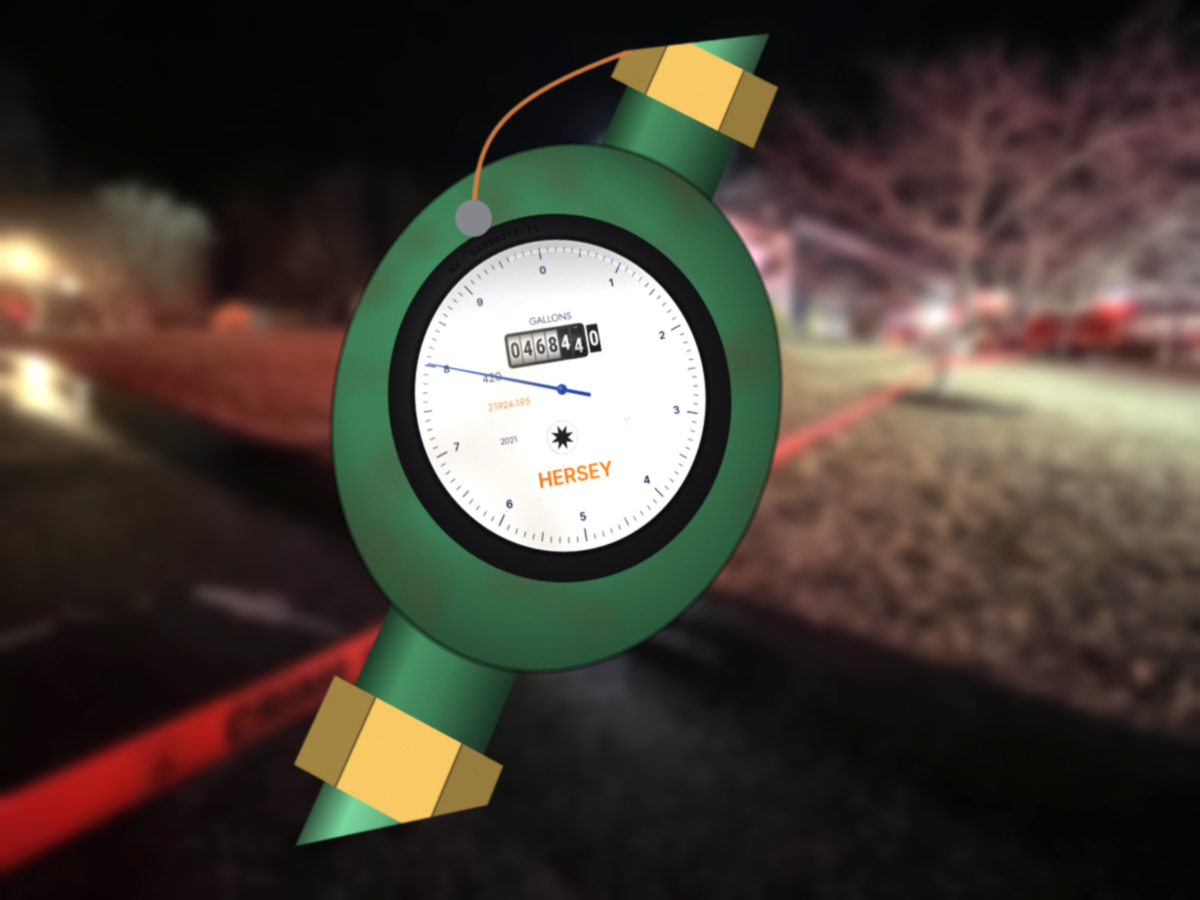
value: **468438.0** gal
